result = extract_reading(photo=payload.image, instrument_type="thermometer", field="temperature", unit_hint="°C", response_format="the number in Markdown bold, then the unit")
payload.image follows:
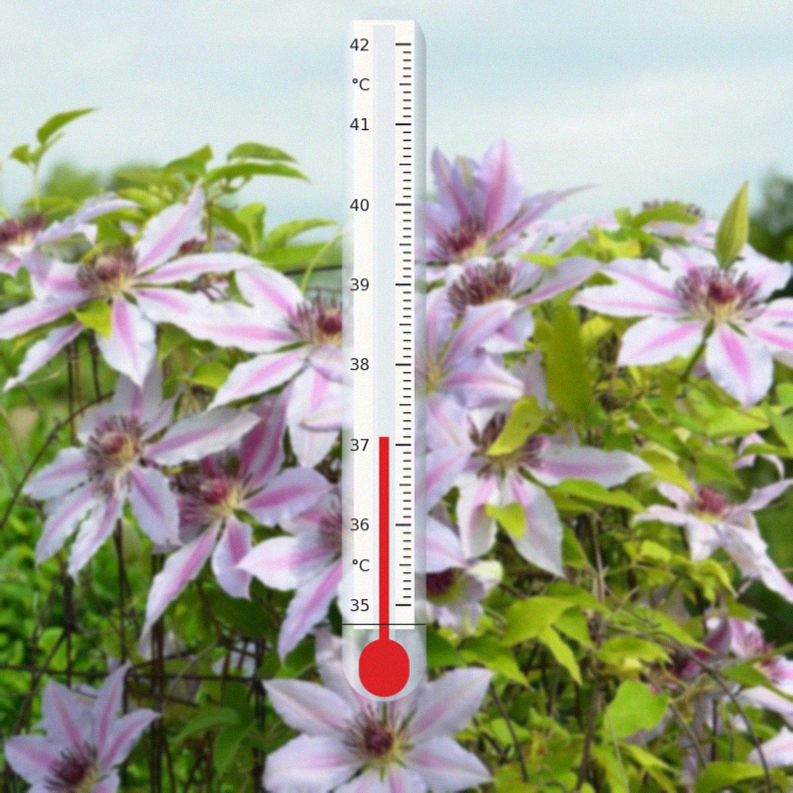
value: **37.1** °C
